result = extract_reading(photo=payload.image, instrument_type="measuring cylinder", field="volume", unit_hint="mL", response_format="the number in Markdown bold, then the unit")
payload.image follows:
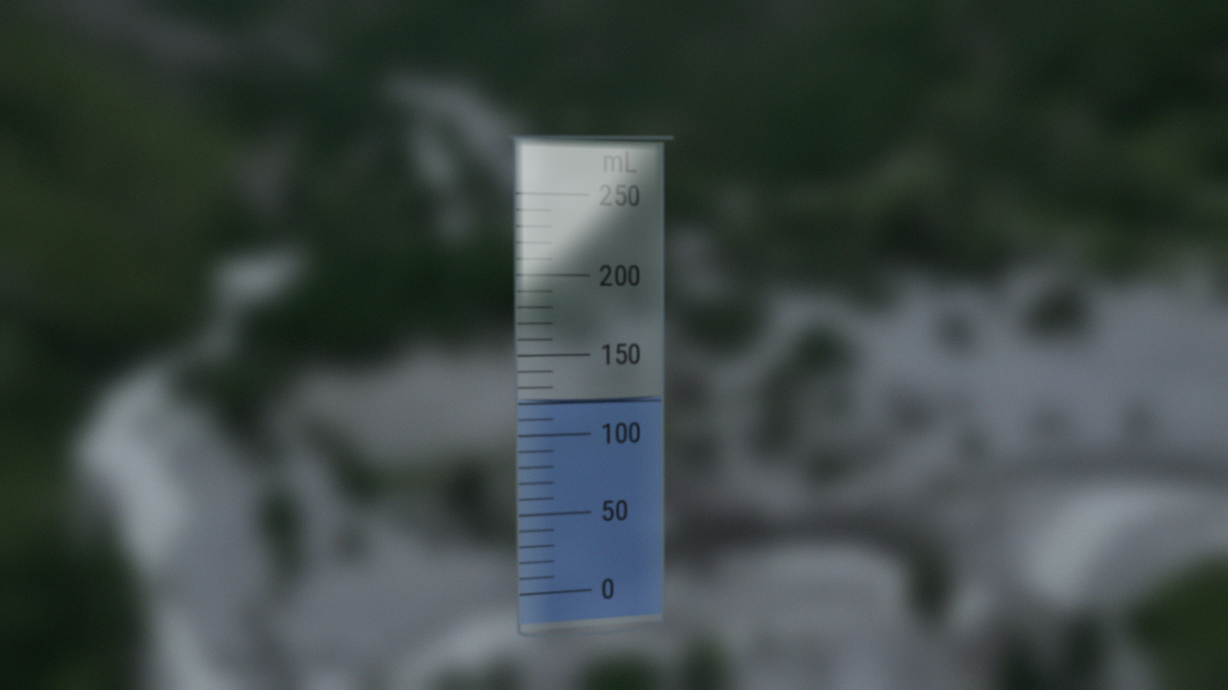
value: **120** mL
